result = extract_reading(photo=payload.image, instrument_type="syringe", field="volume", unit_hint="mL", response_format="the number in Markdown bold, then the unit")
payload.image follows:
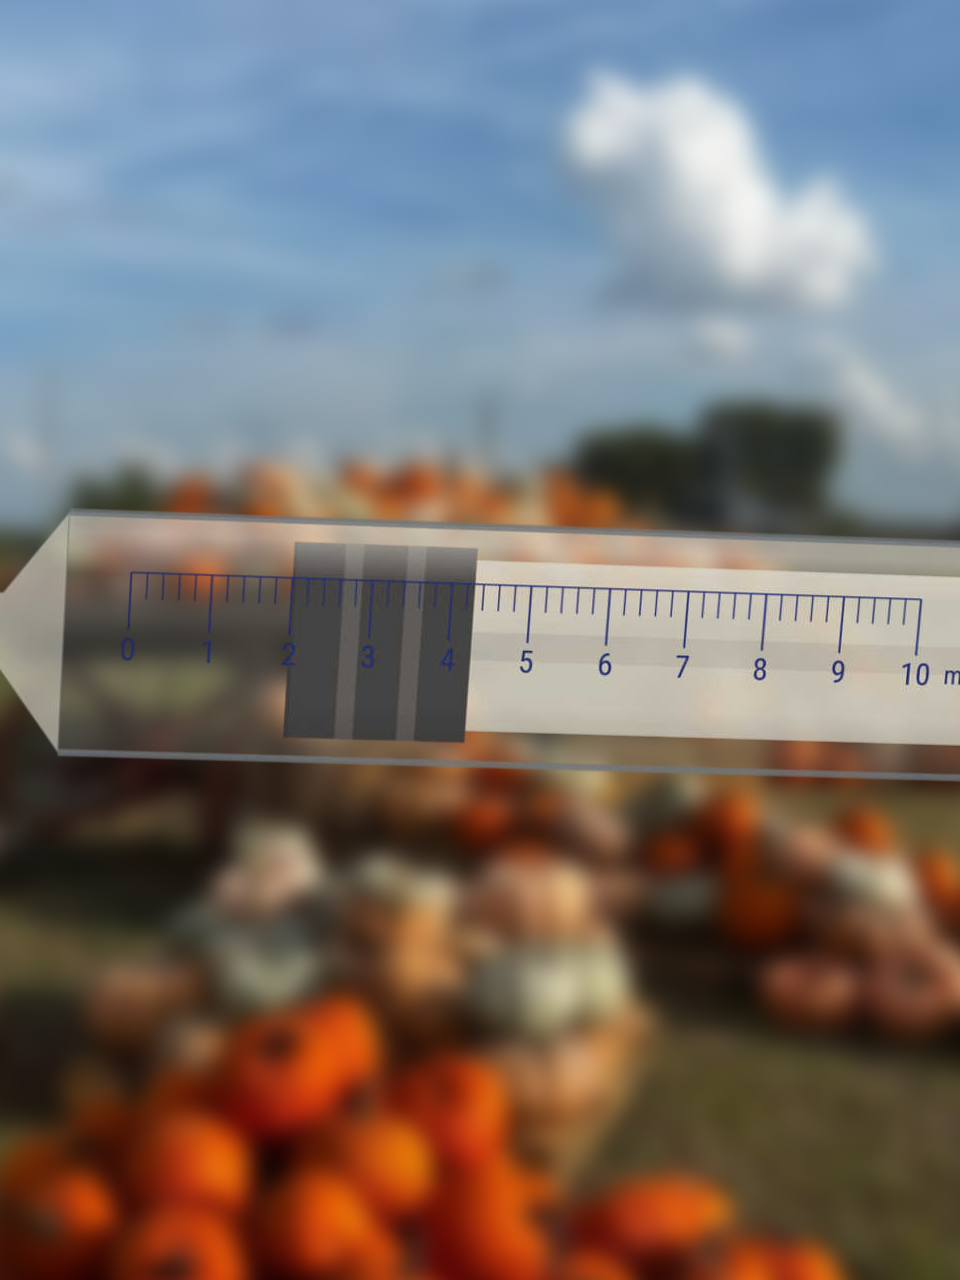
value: **2** mL
